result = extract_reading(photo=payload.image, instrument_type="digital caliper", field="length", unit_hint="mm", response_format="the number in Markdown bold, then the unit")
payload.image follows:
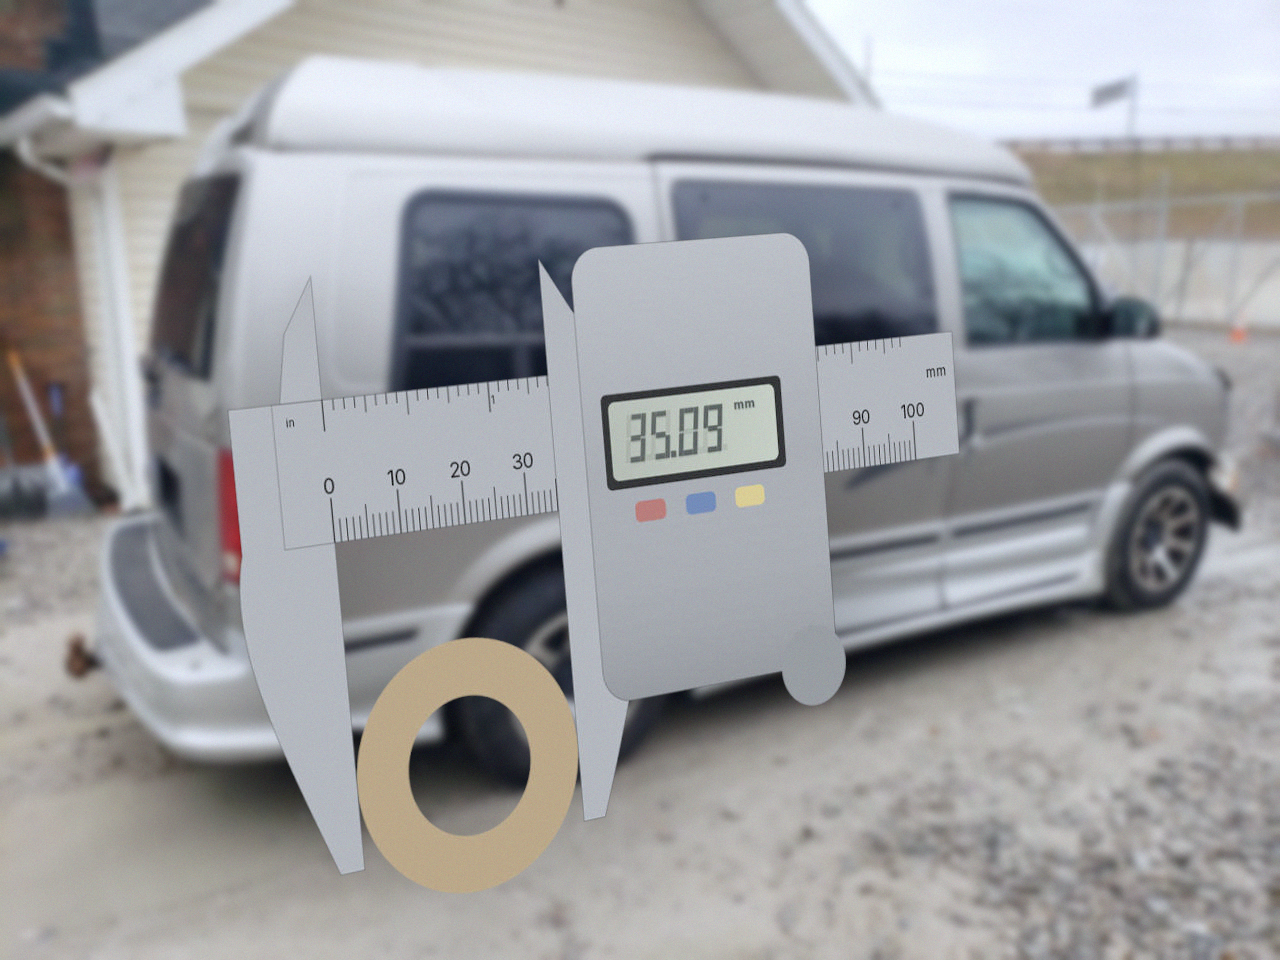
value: **35.09** mm
